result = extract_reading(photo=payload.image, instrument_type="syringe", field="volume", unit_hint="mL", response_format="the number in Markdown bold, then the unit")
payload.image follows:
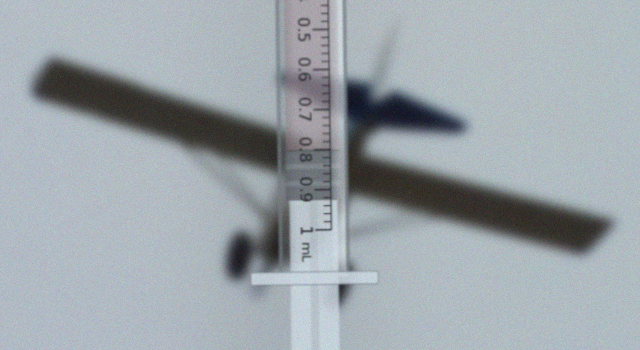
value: **0.8** mL
